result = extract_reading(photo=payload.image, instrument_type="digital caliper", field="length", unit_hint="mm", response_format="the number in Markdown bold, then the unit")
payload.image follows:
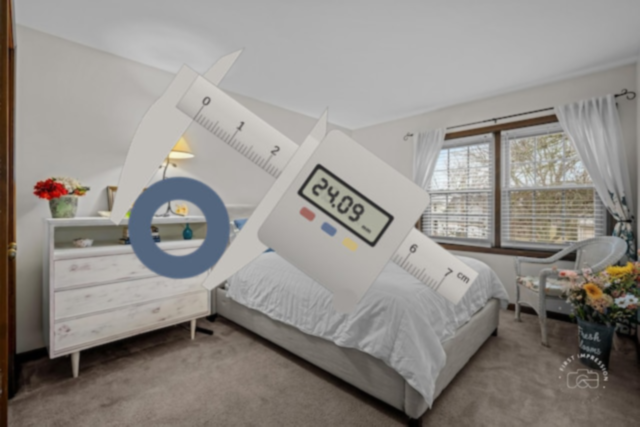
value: **24.09** mm
